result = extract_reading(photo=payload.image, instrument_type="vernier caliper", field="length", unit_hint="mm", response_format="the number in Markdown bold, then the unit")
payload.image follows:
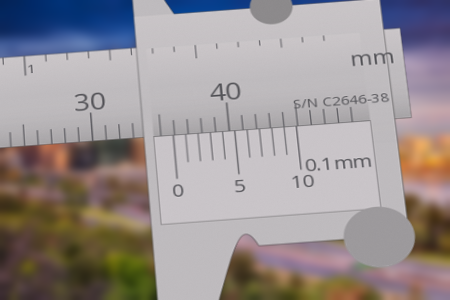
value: **35.9** mm
